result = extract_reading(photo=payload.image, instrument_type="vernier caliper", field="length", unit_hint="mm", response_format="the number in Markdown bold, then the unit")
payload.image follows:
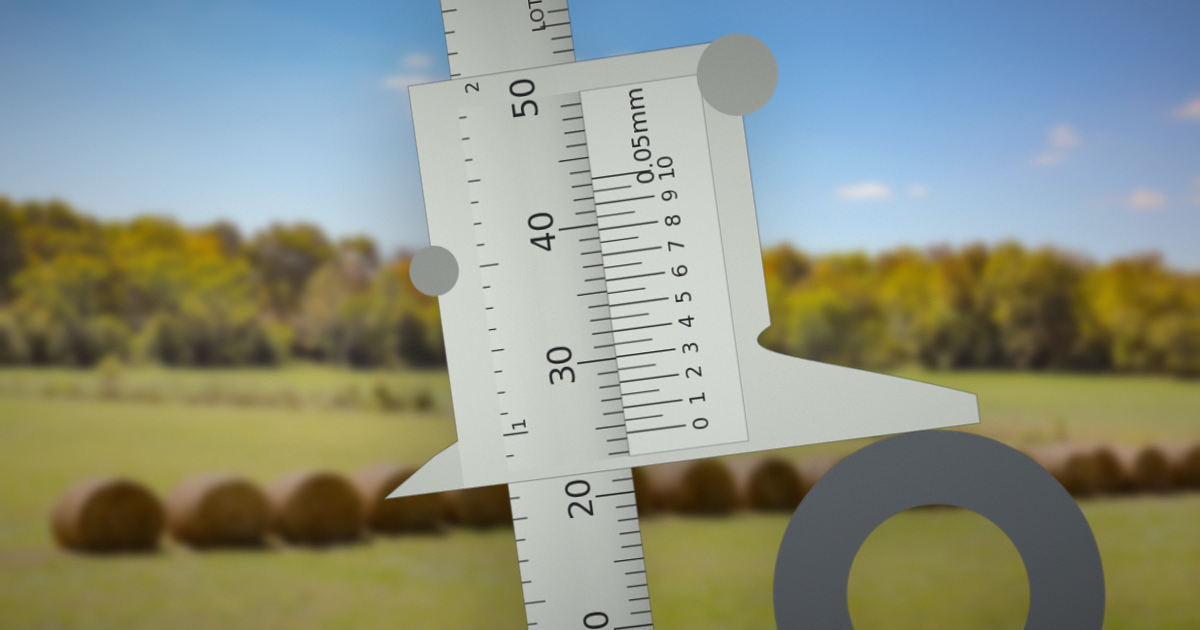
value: **24.4** mm
